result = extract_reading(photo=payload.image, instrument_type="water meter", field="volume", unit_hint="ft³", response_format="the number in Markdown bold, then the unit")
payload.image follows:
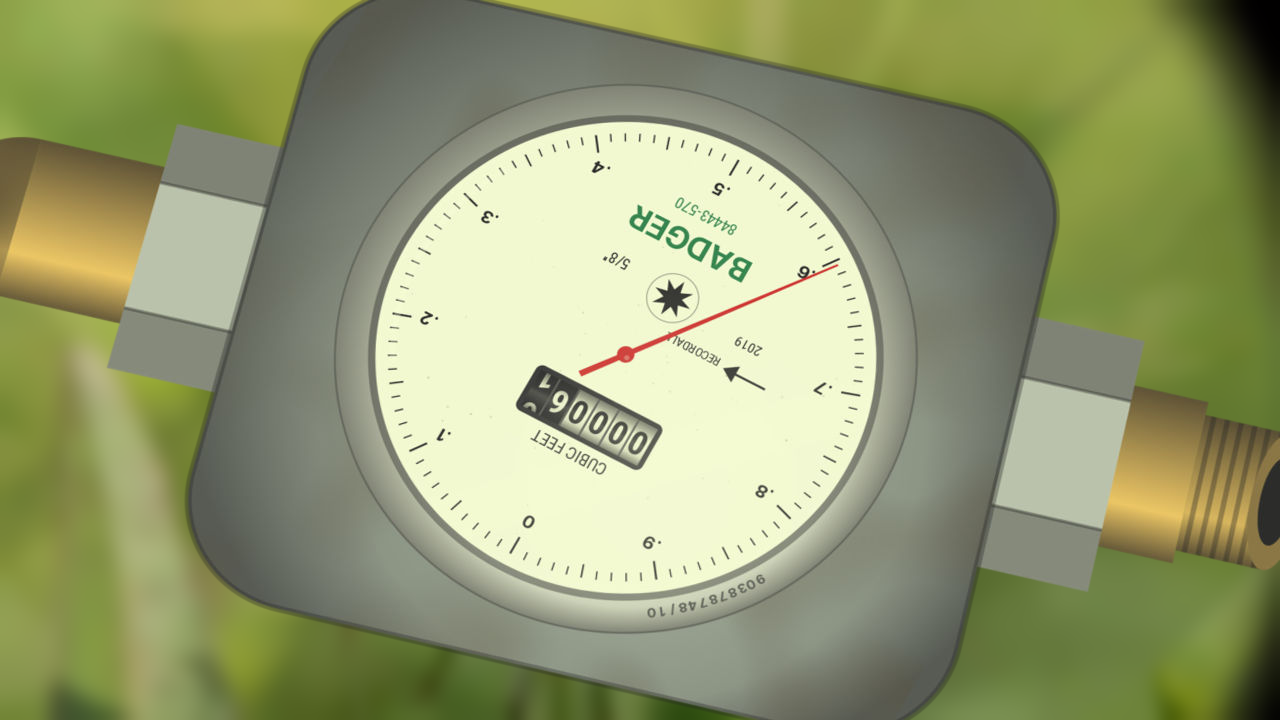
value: **60.60** ft³
